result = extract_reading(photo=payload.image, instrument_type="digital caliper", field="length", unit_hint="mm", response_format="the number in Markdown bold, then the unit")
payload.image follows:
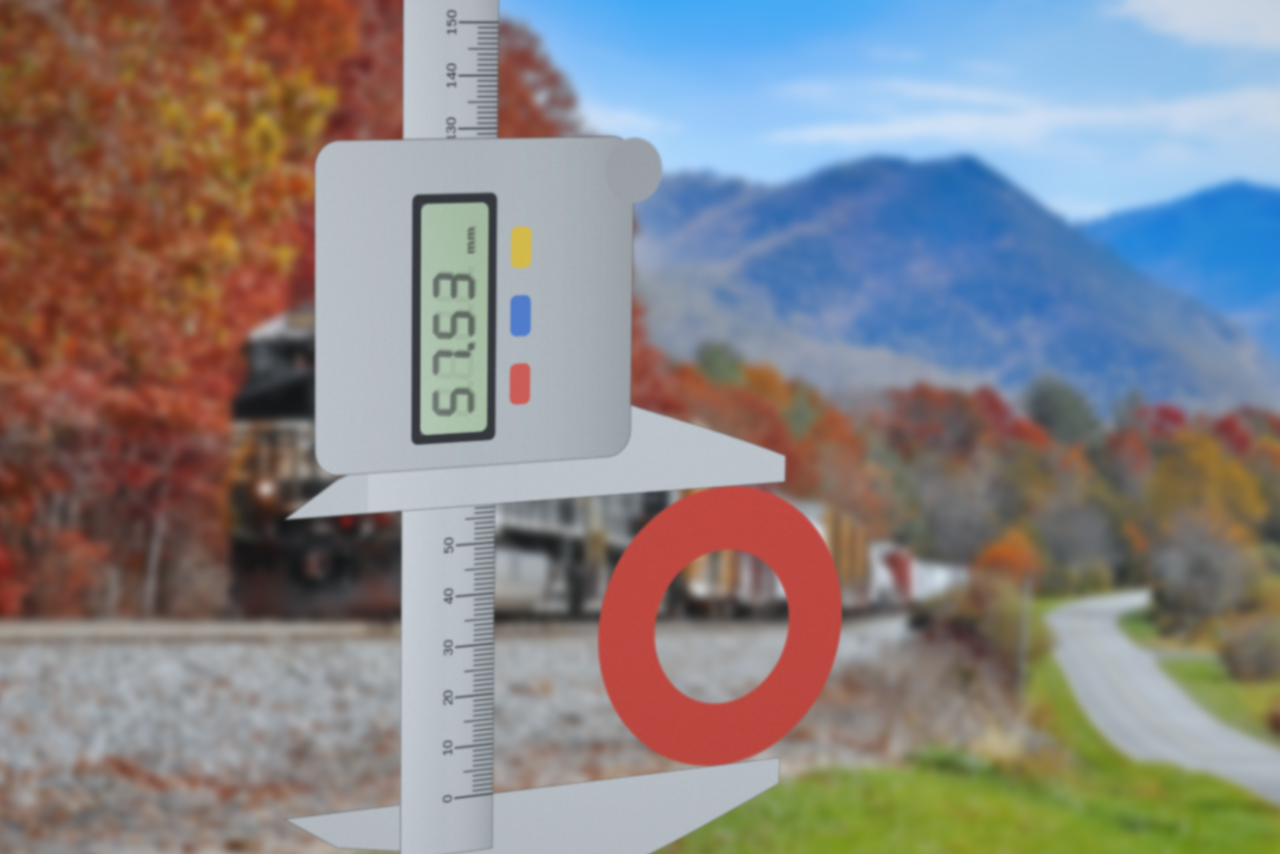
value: **57.53** mm
